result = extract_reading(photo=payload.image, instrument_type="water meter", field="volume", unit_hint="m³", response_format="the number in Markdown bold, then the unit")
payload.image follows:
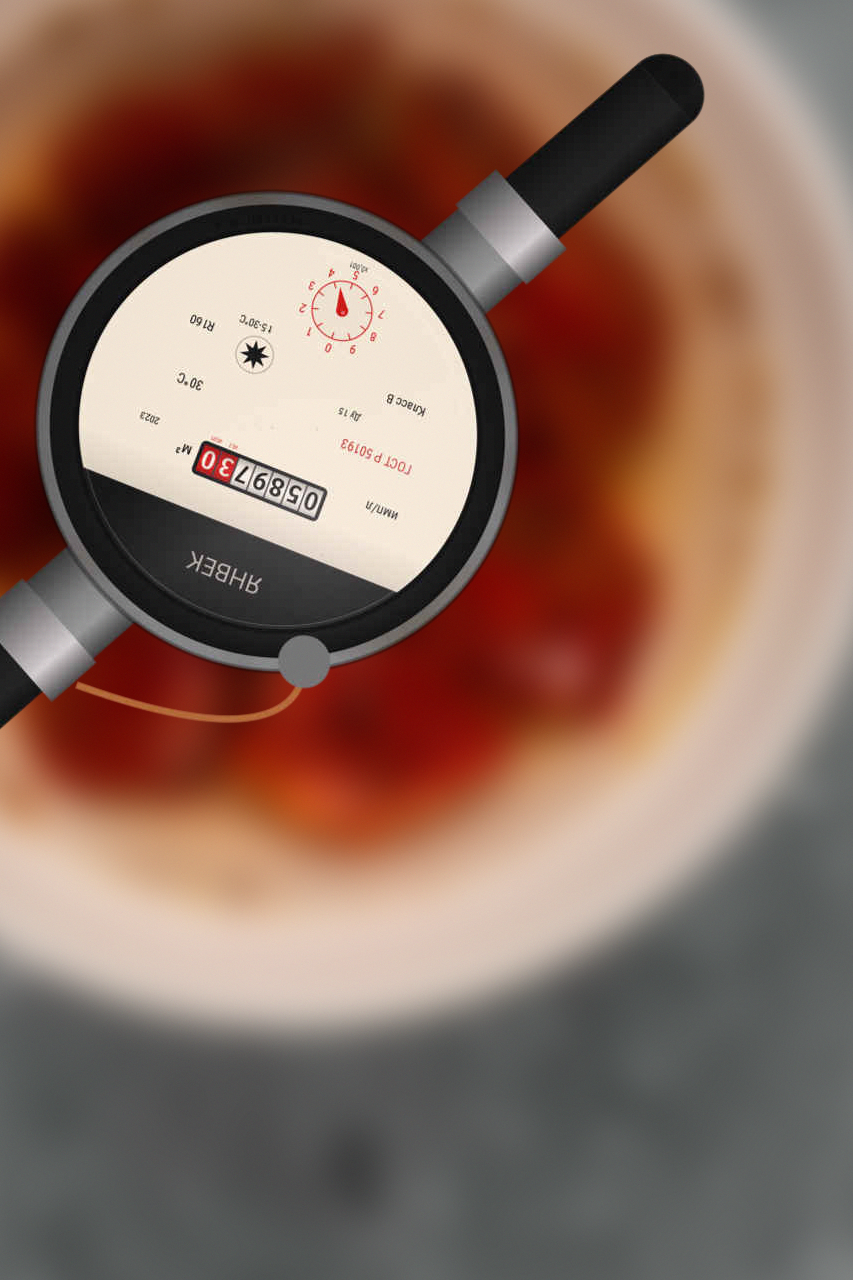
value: **5897.304** m³
